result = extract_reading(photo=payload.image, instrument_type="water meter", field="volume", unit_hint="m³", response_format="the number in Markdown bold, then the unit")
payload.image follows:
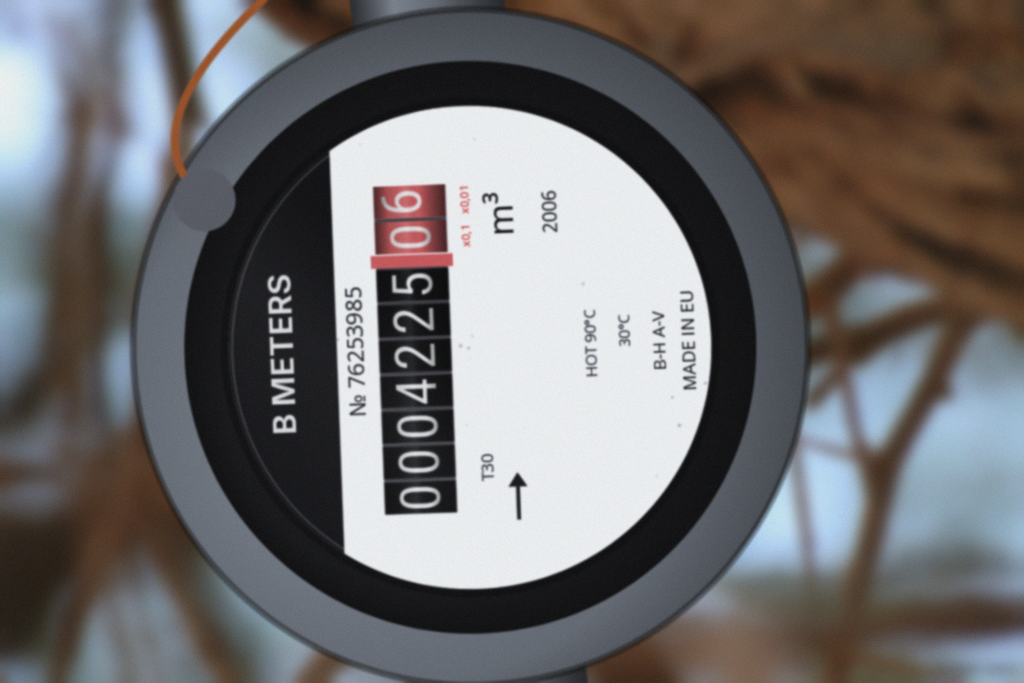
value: **4225.06** m³
